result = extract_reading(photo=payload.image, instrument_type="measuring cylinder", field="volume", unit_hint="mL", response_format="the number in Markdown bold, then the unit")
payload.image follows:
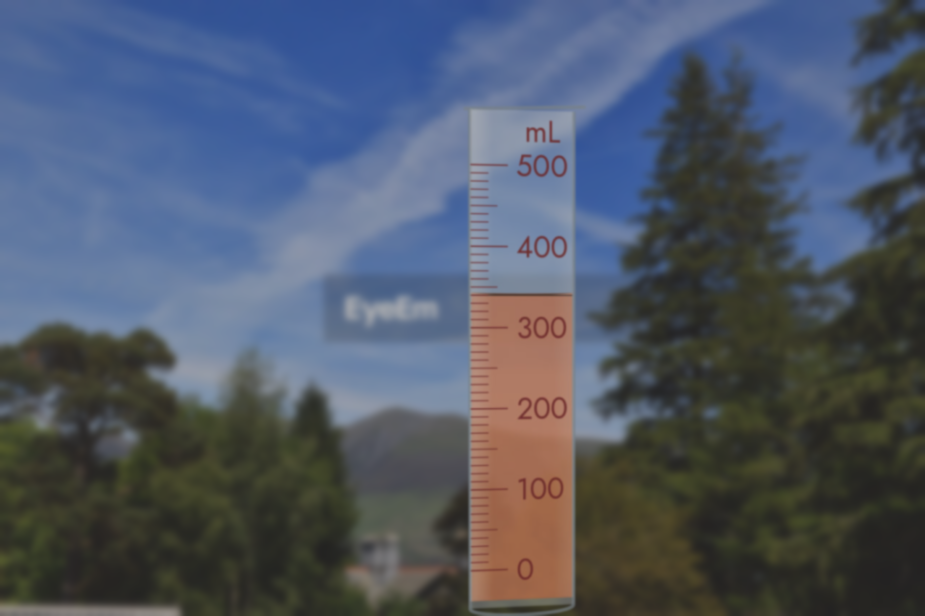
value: **340** mL
